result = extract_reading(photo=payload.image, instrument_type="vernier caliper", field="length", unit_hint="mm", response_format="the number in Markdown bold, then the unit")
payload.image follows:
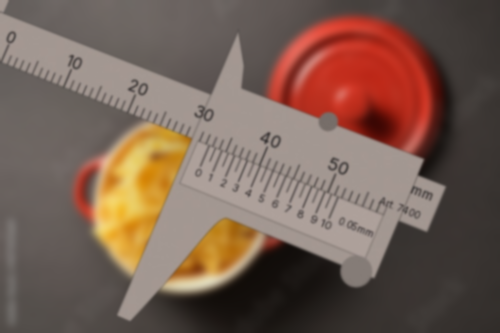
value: **32.5** mm
